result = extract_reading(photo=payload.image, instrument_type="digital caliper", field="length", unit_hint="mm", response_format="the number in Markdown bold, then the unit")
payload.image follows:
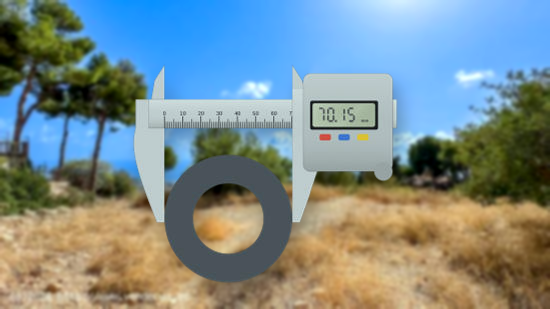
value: **70.15** mm
